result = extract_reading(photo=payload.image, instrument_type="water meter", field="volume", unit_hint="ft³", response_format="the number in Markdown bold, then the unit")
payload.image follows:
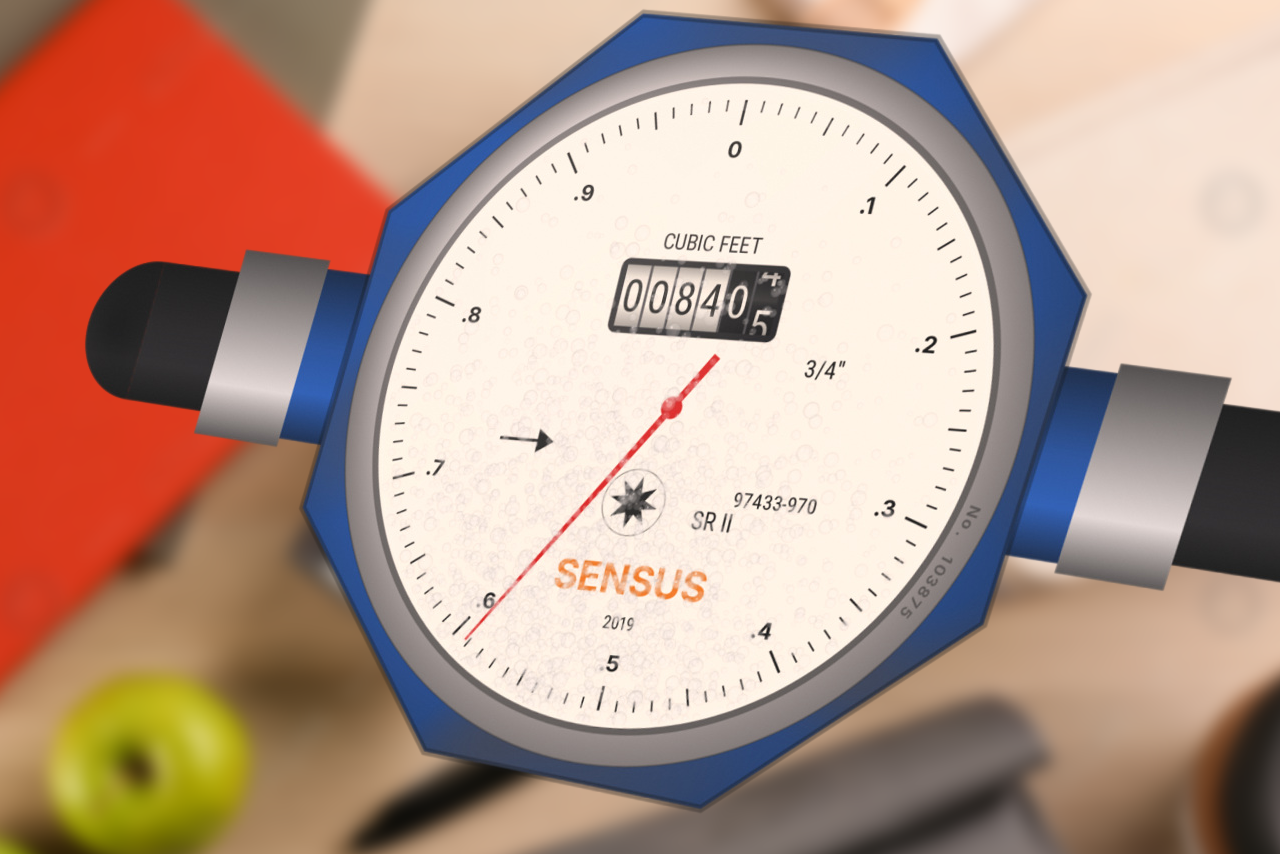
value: **8404.59** ft³
